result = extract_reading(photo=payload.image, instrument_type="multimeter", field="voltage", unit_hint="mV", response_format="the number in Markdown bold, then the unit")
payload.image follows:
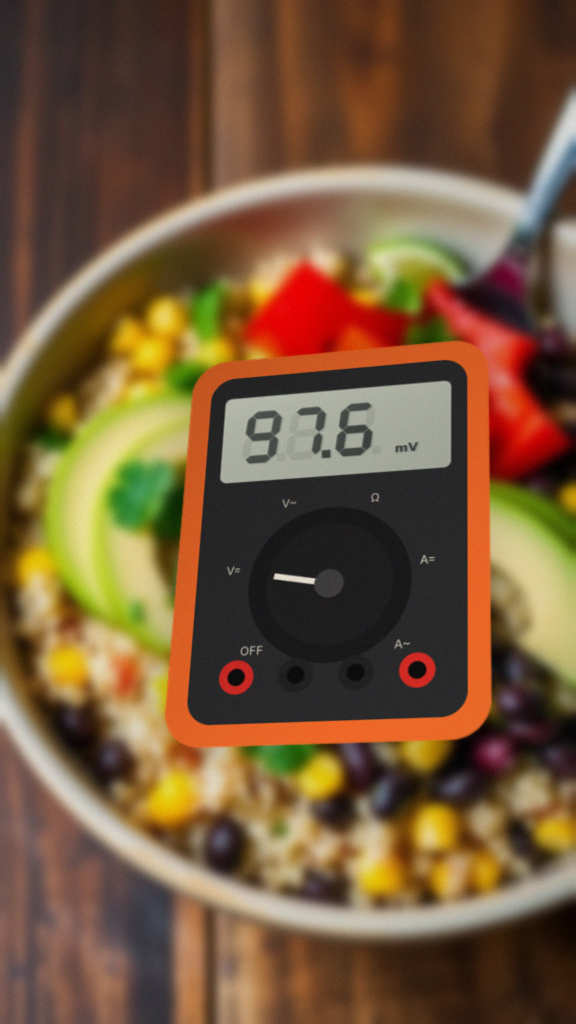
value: **97.6** mV
